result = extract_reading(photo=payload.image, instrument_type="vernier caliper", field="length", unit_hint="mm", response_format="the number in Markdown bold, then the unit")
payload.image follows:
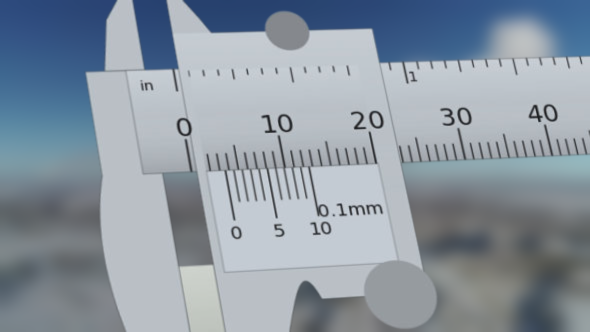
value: **3.6** mm
